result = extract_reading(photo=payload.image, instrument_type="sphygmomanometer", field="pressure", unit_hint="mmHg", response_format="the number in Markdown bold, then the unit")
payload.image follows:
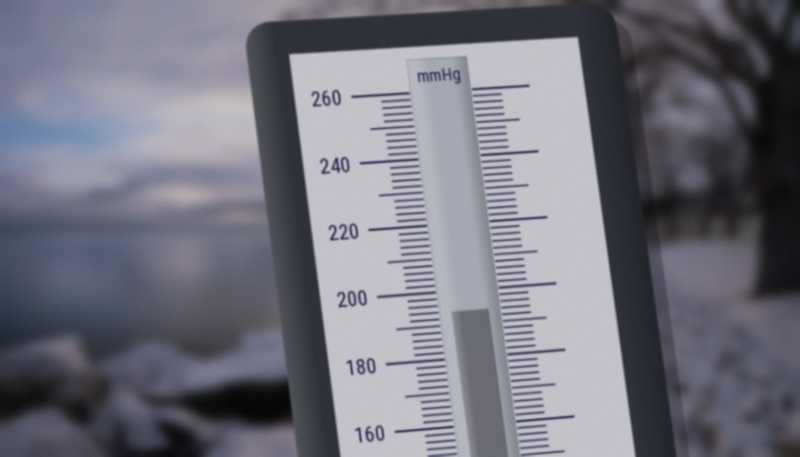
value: **194** mmHg
